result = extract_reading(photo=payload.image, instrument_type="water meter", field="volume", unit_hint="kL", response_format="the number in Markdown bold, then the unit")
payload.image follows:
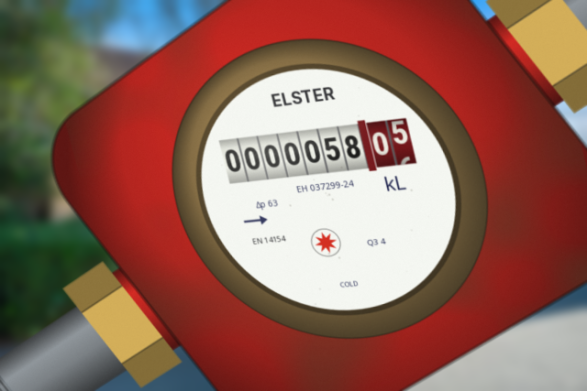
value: **58.05** kL
